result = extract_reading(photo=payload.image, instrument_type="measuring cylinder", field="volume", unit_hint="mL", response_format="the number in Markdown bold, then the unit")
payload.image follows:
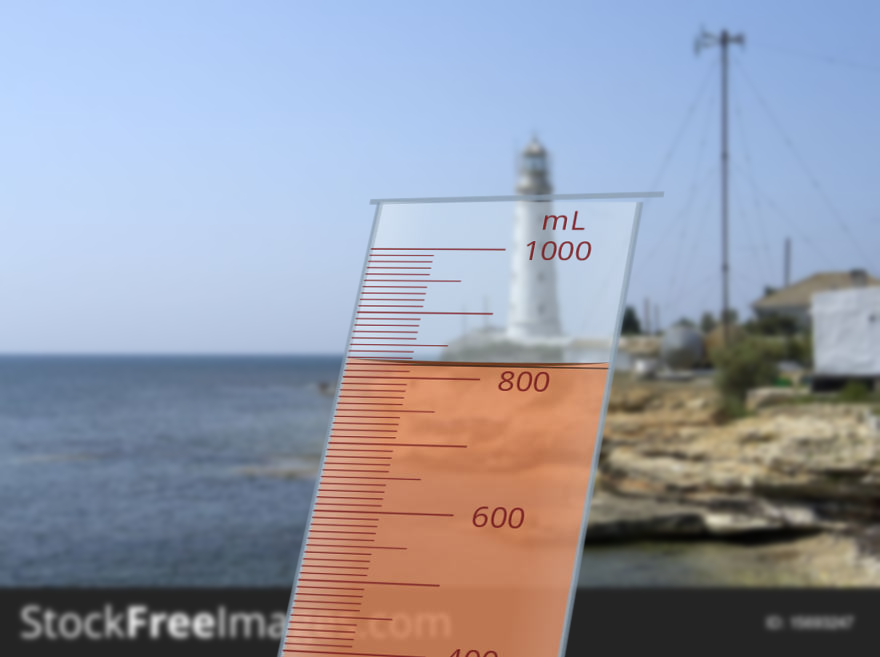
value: **820** mL
